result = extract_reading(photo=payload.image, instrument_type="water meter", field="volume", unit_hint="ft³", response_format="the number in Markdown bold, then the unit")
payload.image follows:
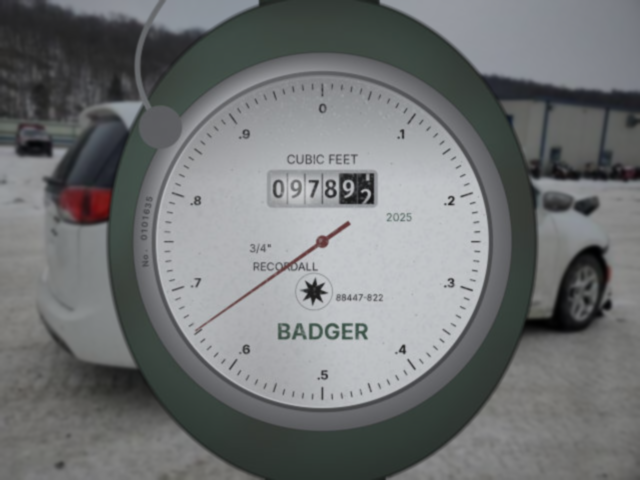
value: **97891.65** ft³
